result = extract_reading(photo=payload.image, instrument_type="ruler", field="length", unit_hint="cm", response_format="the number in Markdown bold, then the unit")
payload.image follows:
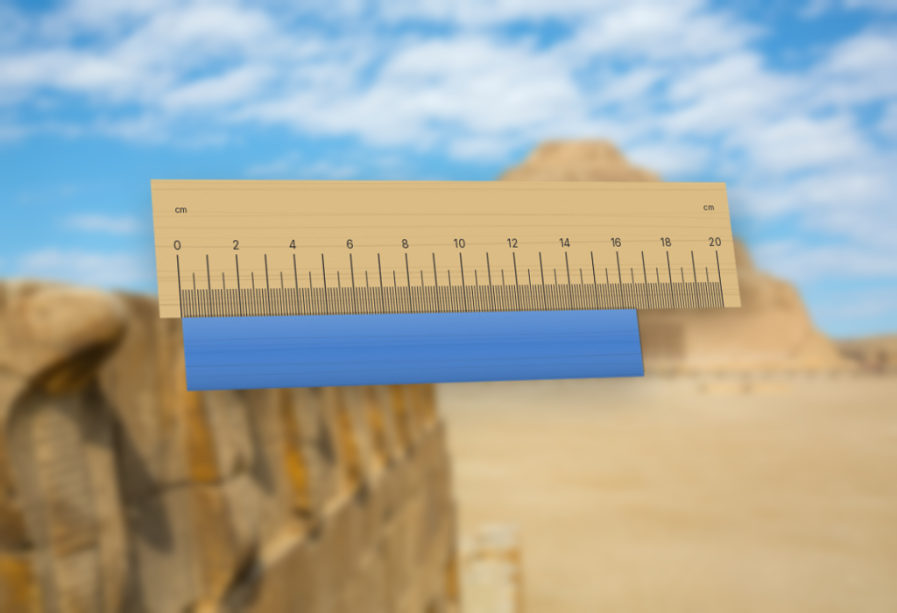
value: **16.5** cm
